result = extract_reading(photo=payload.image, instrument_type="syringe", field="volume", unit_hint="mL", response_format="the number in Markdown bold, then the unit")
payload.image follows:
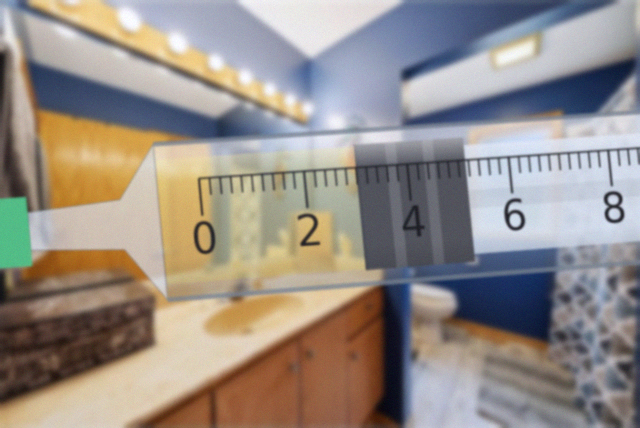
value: **3** mL
